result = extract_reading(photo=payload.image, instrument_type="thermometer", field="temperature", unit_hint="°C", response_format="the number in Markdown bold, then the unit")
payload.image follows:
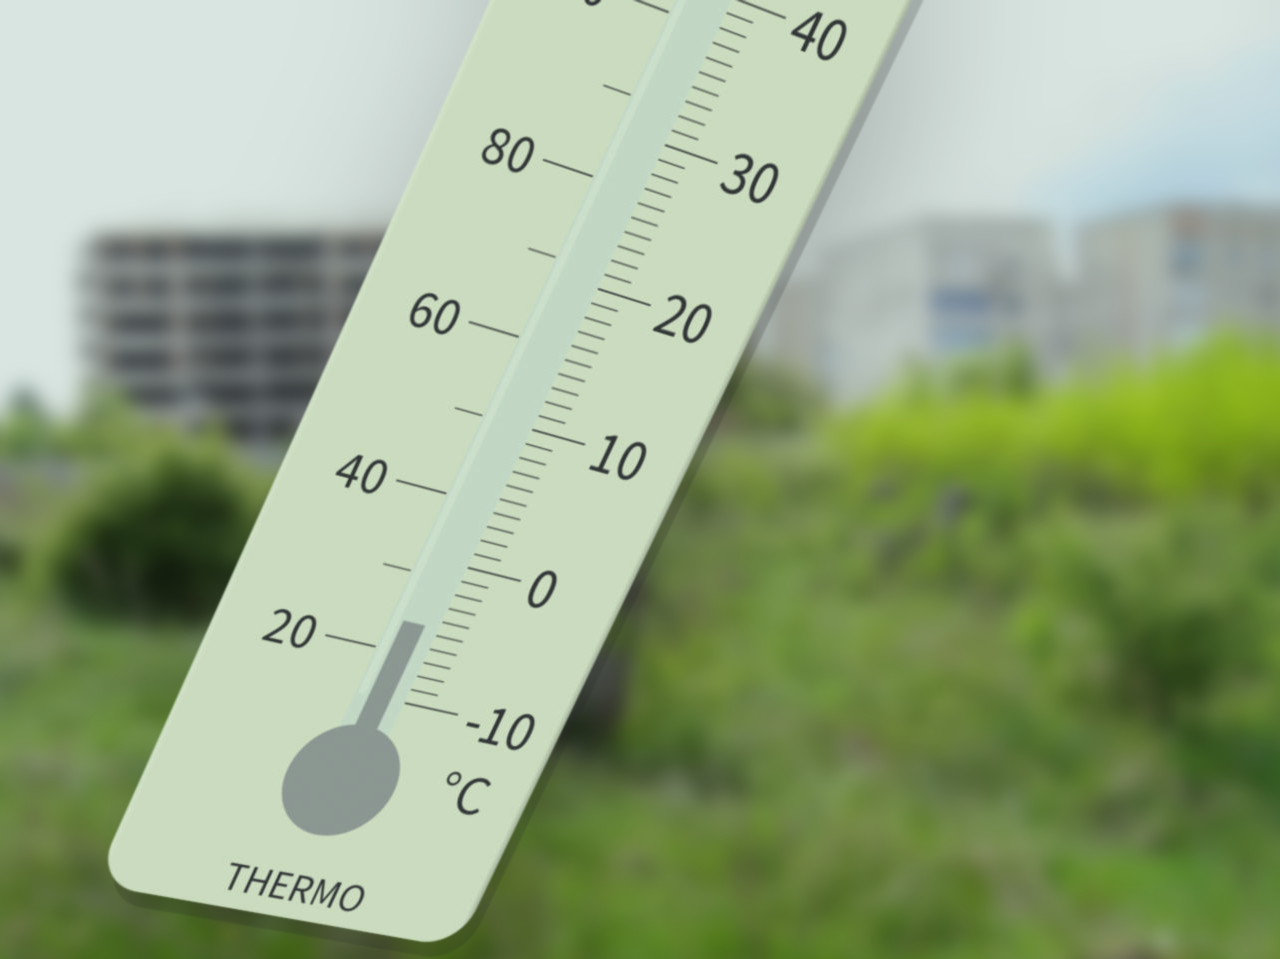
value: **-4.5** °C
